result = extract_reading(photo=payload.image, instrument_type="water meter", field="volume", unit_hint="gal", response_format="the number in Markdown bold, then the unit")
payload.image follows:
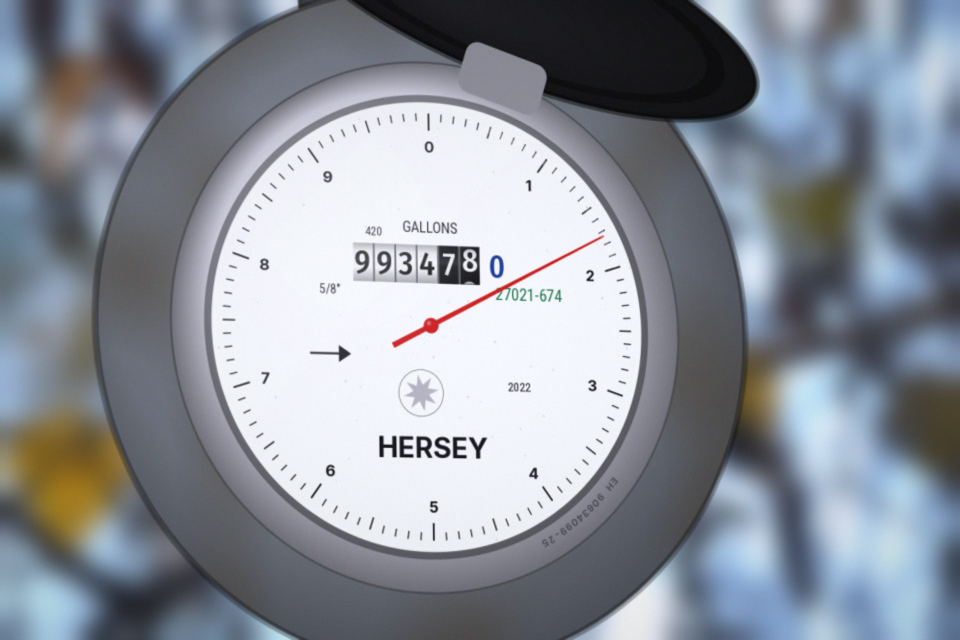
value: **9934781.7** gal
